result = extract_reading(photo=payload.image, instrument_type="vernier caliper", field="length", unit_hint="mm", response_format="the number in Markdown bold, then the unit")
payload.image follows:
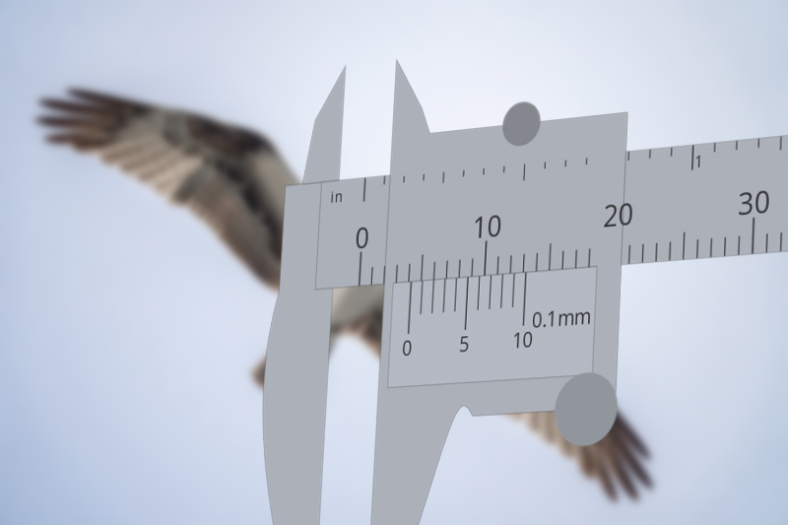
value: **4.2** mm
